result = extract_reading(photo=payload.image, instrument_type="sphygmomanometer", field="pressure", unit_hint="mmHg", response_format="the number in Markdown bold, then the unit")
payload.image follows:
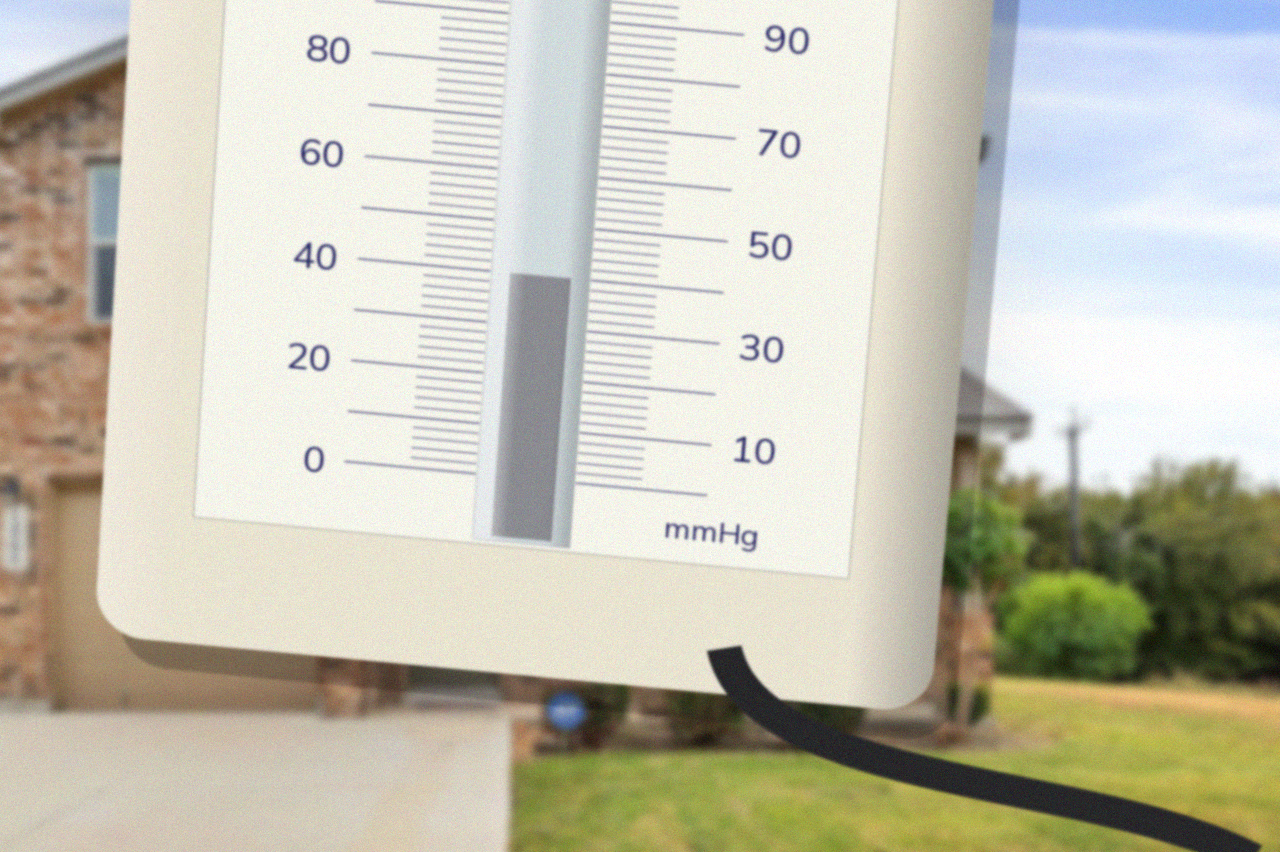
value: **40** mmHg
